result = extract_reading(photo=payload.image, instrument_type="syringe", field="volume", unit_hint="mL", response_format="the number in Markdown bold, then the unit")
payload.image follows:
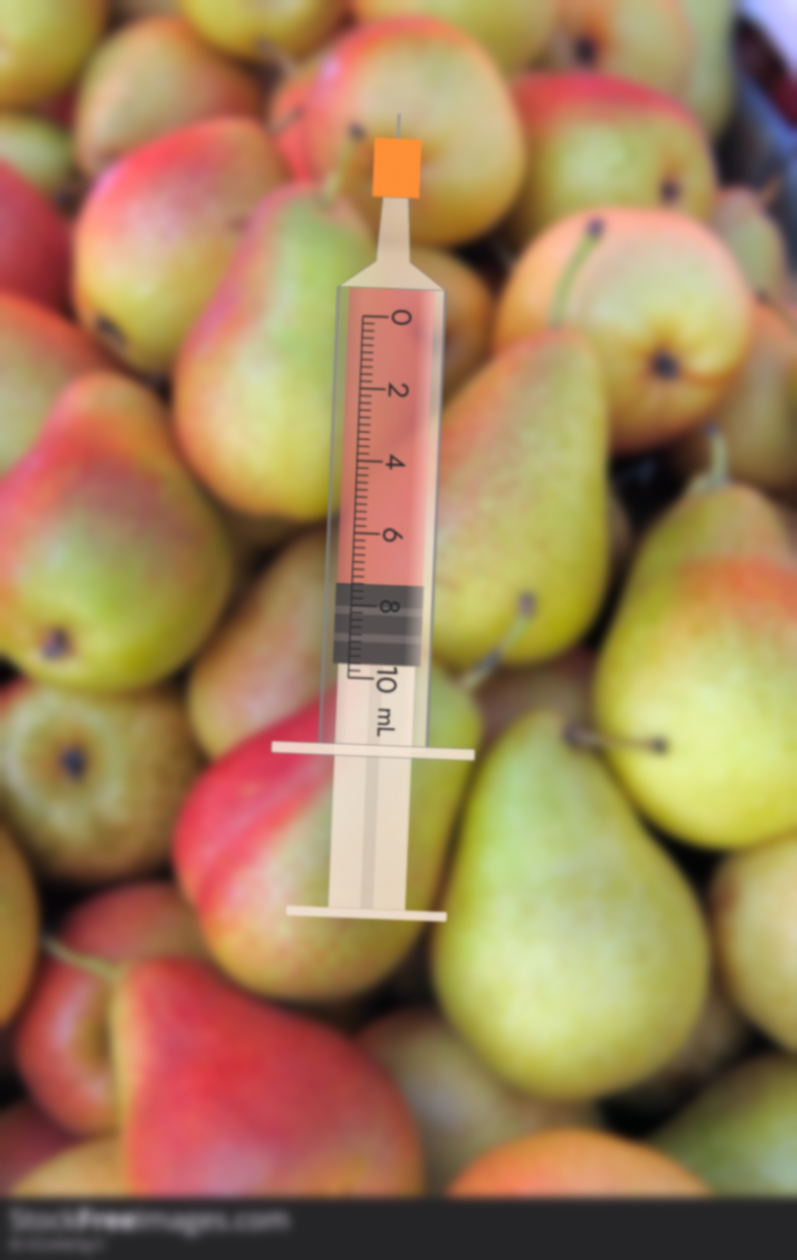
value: **7.4** mL
